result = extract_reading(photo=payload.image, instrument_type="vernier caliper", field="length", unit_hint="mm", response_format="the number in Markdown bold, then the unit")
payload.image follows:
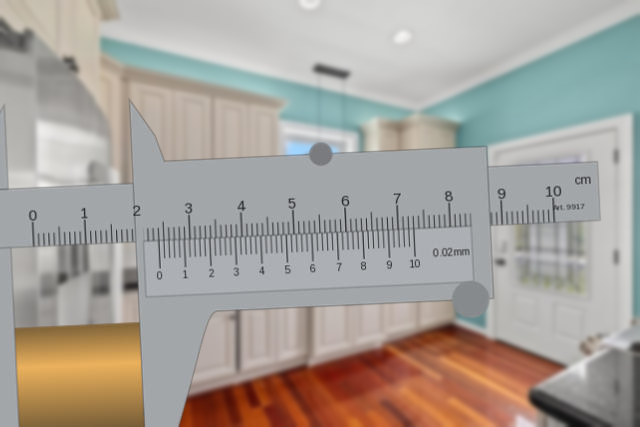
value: **24.0** mm
